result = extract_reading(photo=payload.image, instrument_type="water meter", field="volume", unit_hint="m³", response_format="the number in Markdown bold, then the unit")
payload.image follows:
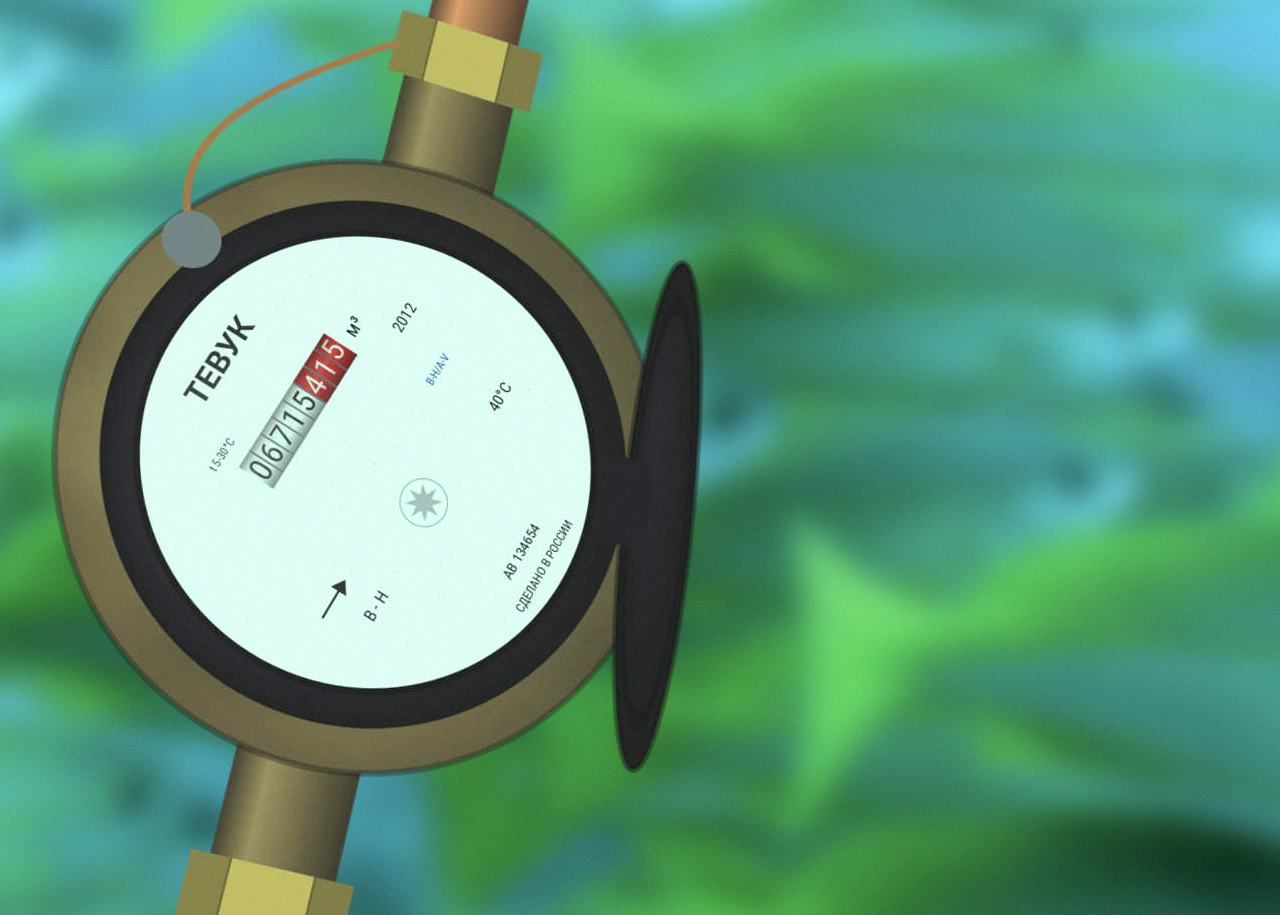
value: **6715.415** m³
